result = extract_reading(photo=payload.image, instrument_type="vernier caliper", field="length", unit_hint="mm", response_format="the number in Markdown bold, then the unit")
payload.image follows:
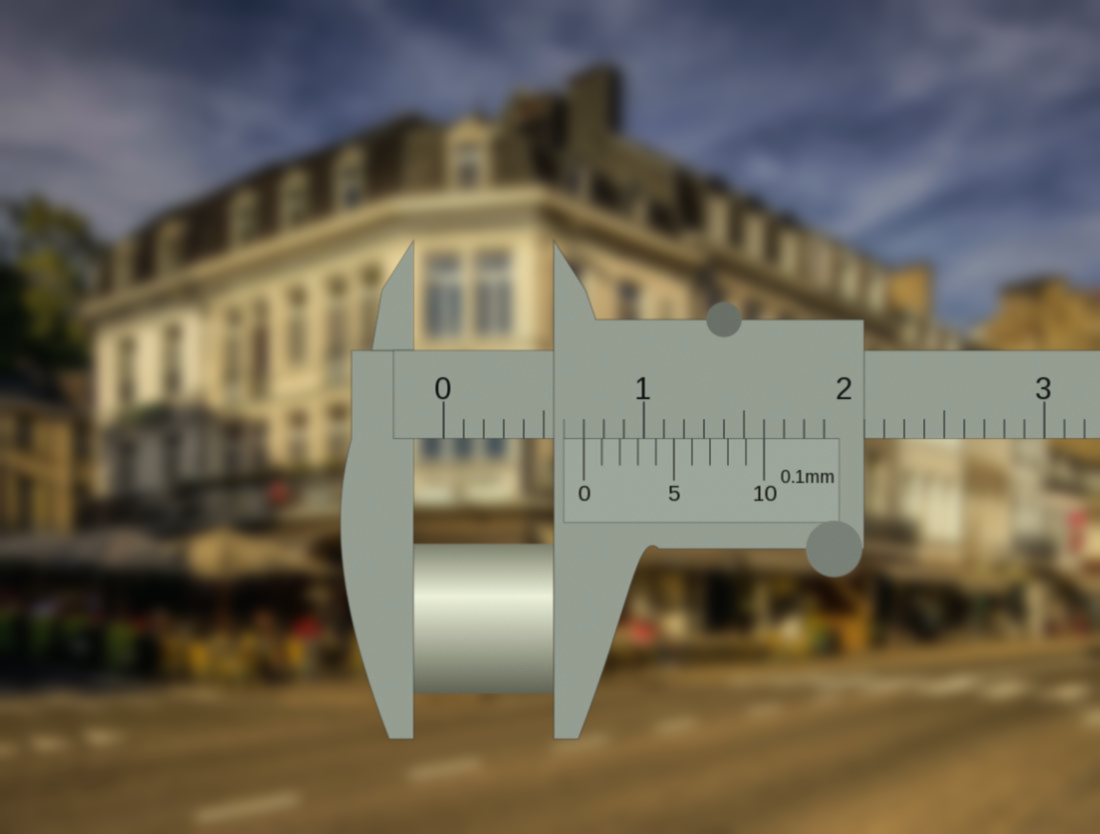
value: **7.0** mm
